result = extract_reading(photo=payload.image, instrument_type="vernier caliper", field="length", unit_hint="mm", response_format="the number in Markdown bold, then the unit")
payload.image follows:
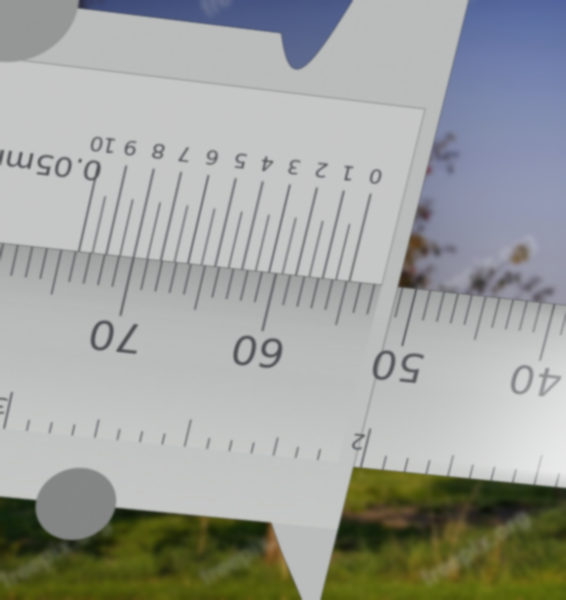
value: **54.8** mm
